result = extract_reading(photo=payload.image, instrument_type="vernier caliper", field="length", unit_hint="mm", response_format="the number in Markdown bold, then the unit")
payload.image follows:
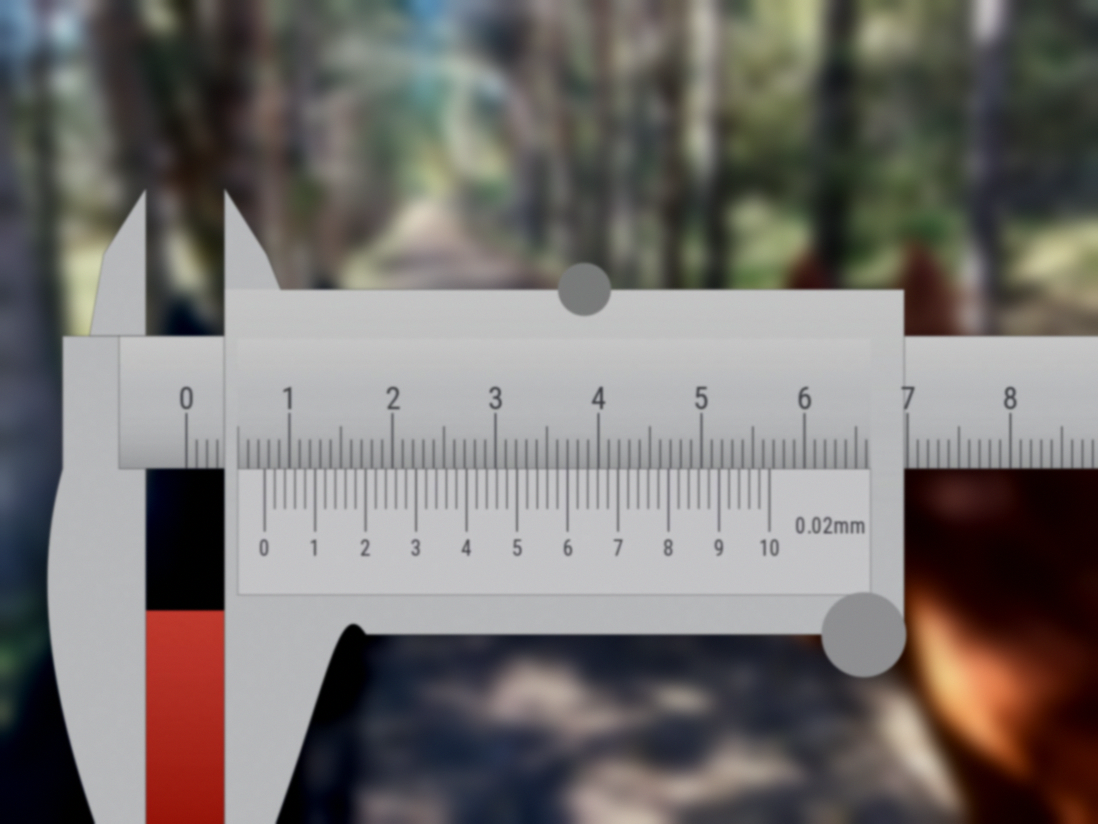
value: **7.6** mm
